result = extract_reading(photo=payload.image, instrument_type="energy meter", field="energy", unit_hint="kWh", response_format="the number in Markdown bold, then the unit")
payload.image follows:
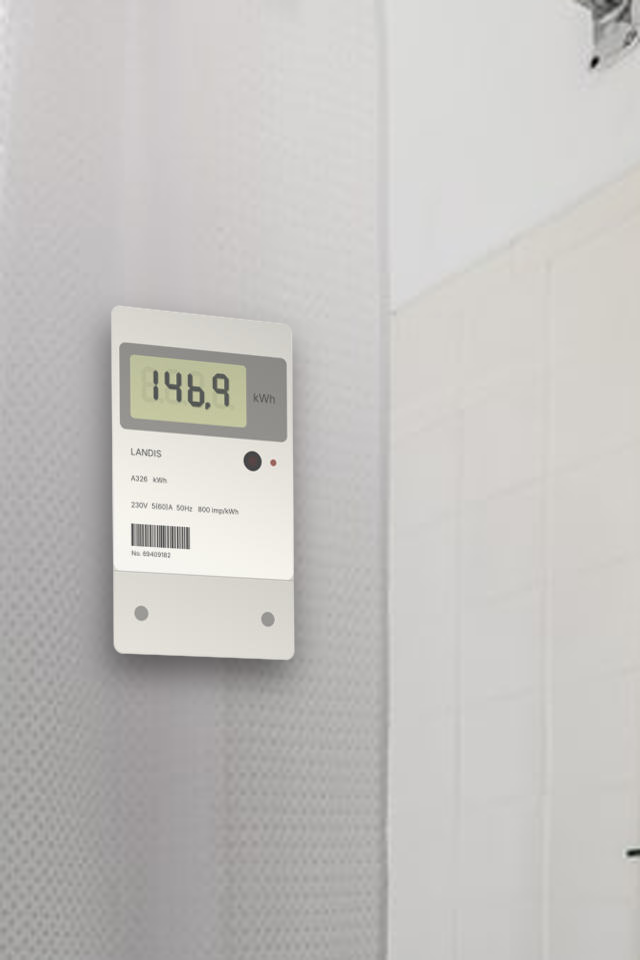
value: **146.9** kWh
